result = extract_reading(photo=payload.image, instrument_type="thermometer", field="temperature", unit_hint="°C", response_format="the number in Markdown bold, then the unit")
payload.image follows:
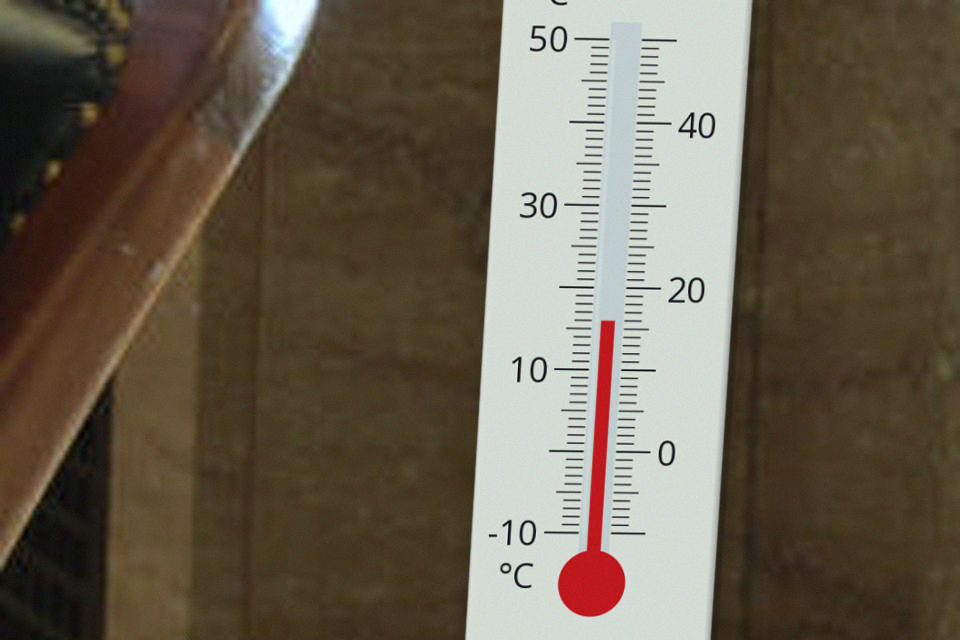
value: **16** °C
